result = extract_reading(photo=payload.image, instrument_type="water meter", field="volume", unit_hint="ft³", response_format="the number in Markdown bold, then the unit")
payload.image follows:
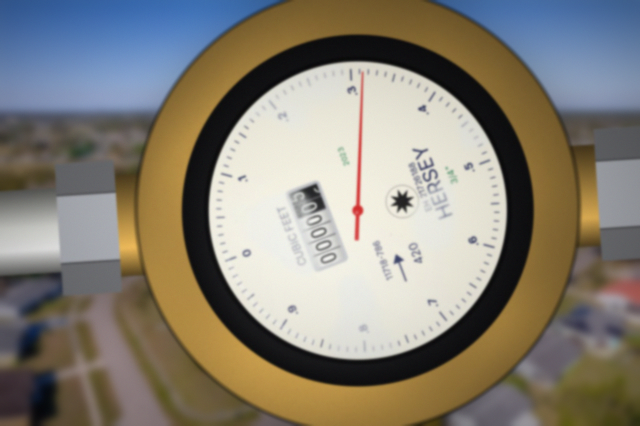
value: **5.31** ft³
